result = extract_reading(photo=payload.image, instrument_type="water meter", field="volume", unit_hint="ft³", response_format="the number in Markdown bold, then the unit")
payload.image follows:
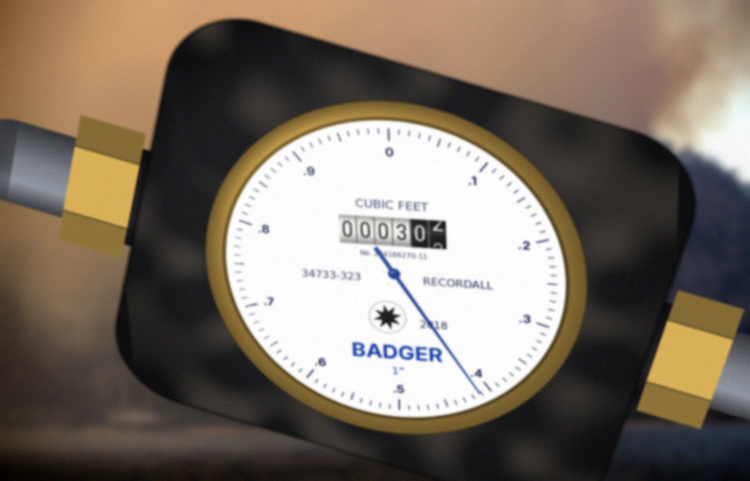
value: **302.41** ft³
